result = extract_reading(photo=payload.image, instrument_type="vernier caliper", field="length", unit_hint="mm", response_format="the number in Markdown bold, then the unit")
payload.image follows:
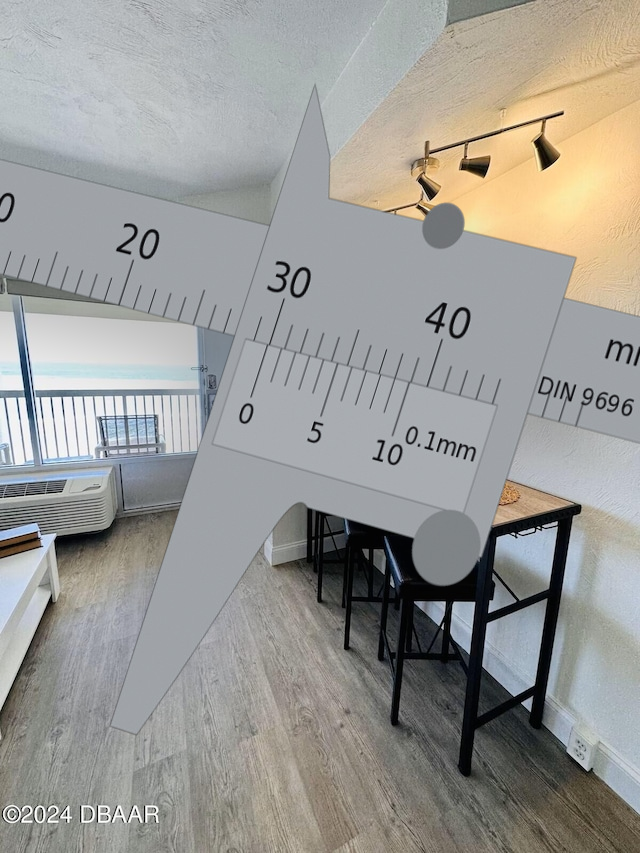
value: **29.9** mm
